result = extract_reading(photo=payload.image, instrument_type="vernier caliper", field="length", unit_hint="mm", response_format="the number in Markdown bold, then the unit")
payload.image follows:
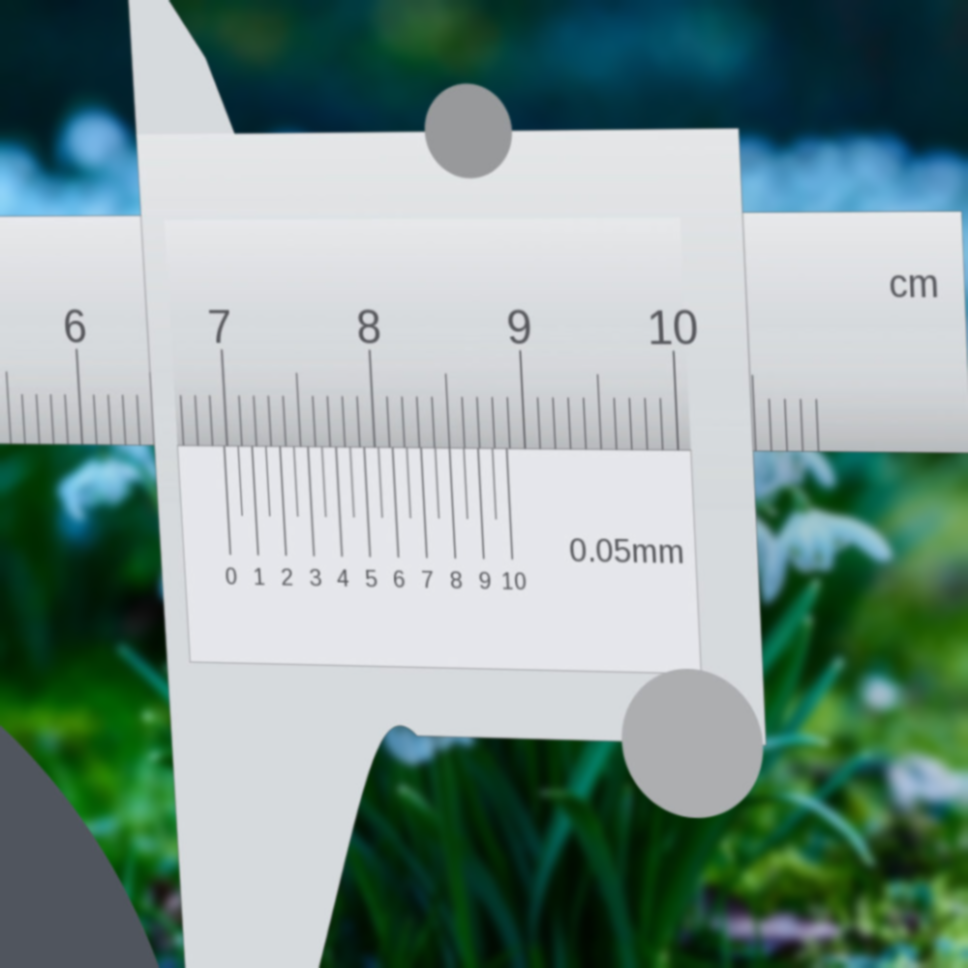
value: **69.8** mm
